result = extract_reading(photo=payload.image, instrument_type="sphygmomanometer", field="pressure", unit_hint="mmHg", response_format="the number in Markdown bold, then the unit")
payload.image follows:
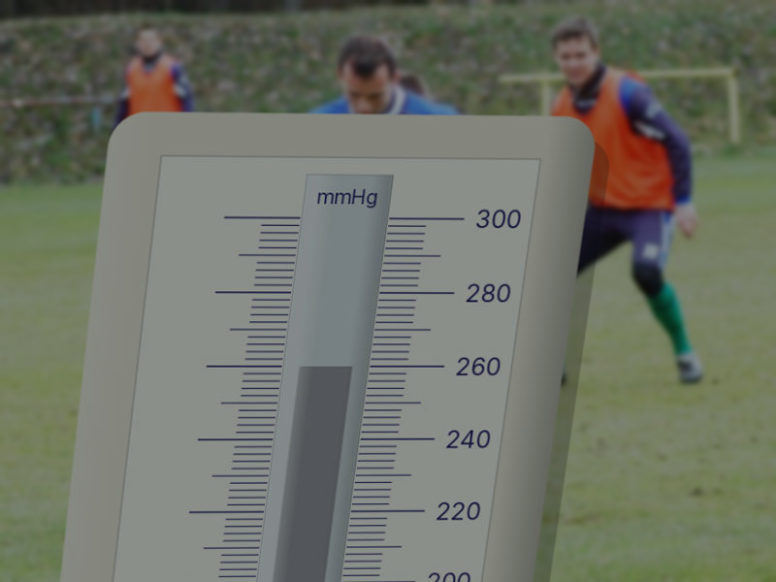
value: **260** mmHg
